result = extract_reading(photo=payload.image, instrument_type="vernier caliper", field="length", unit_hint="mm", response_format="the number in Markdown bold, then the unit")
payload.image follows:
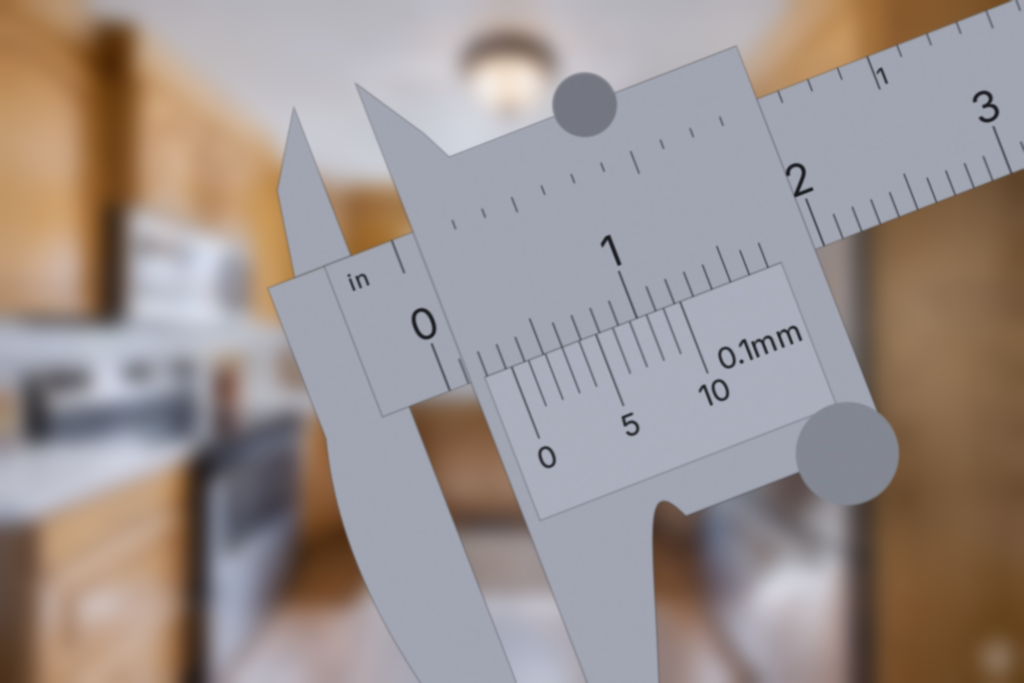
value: **3.3** mm
